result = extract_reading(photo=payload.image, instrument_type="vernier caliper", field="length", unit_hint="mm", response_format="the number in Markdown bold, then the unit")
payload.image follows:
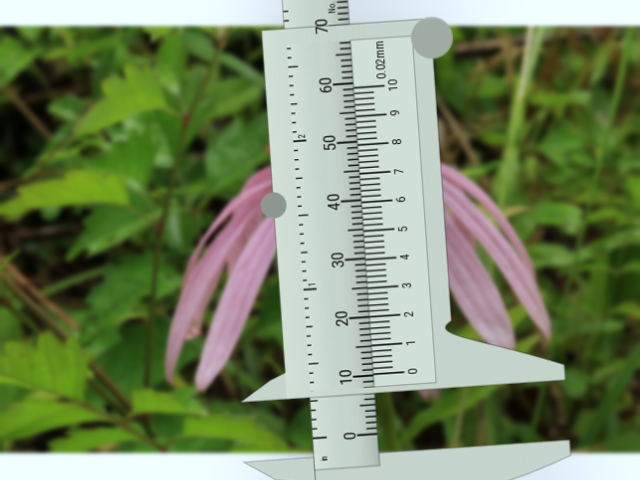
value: **10.2** mm
